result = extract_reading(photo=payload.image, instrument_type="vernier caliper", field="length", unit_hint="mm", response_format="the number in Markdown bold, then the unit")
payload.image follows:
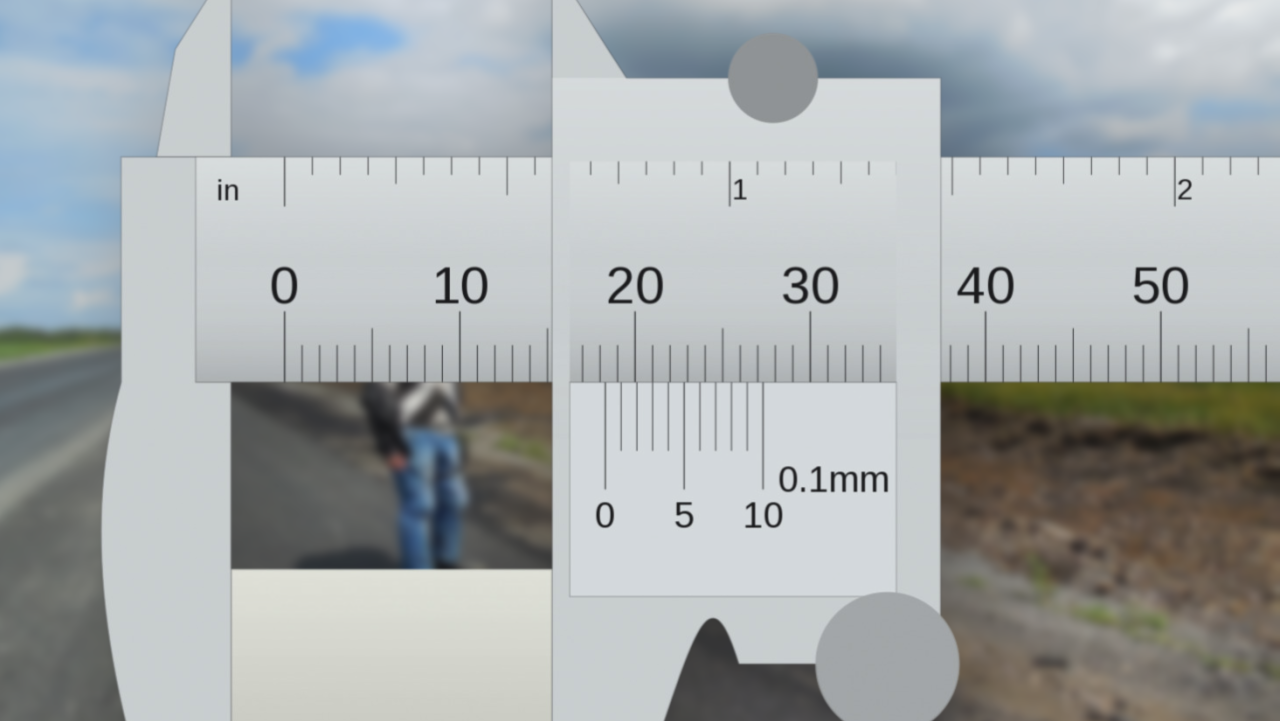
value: **18.3** mm
